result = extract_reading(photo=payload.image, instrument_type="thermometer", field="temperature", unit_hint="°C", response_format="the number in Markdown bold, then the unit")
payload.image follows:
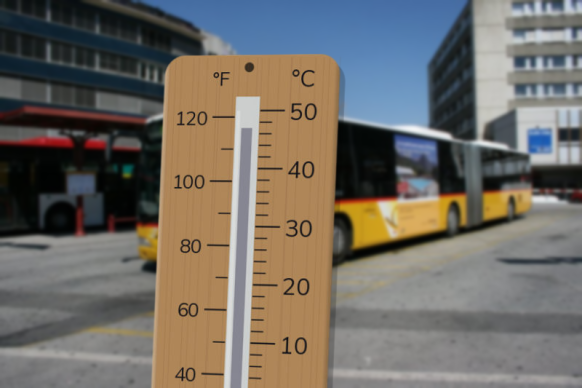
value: **47** °C
